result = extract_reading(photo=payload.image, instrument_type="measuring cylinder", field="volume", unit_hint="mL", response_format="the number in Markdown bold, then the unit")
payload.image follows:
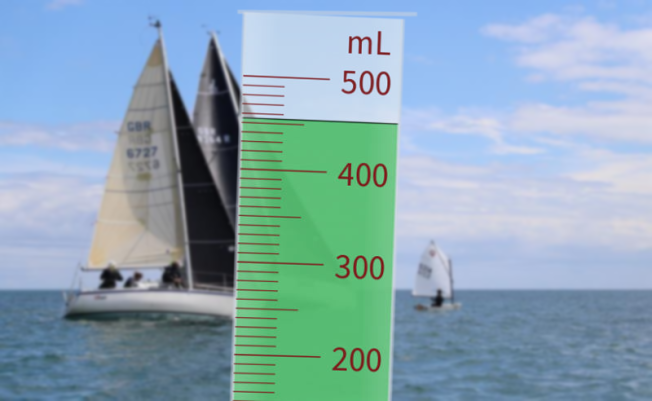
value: **455** mL
